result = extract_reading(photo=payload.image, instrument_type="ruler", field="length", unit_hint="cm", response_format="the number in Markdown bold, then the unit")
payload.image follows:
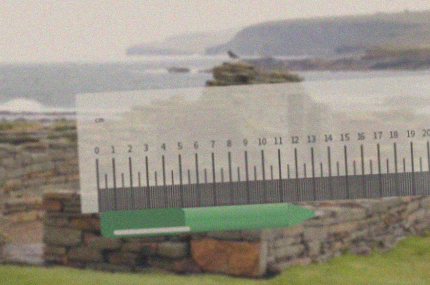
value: **13.5** cm
